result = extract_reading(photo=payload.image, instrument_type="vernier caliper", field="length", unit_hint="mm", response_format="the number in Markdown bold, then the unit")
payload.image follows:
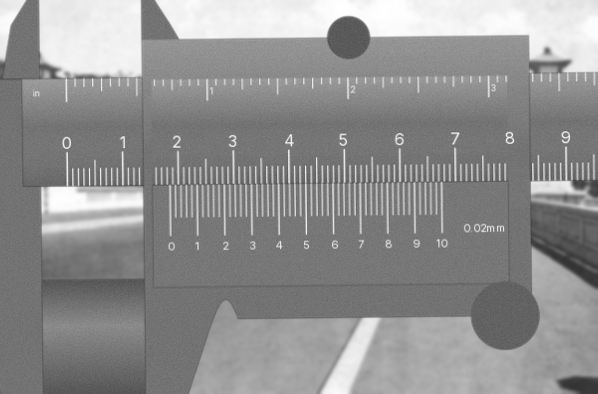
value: **18.5** mm
